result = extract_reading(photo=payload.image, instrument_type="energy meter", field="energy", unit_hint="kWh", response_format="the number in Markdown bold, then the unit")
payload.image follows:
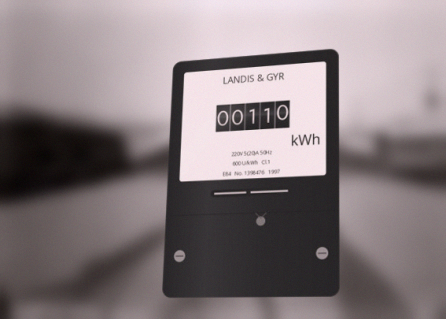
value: **110** kWh
